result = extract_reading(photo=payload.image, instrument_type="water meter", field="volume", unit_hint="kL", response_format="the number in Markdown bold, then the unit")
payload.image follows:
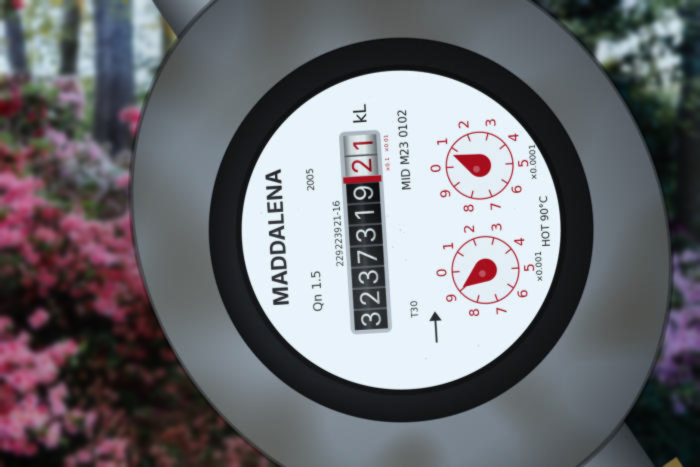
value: **3237319.2090** kL
